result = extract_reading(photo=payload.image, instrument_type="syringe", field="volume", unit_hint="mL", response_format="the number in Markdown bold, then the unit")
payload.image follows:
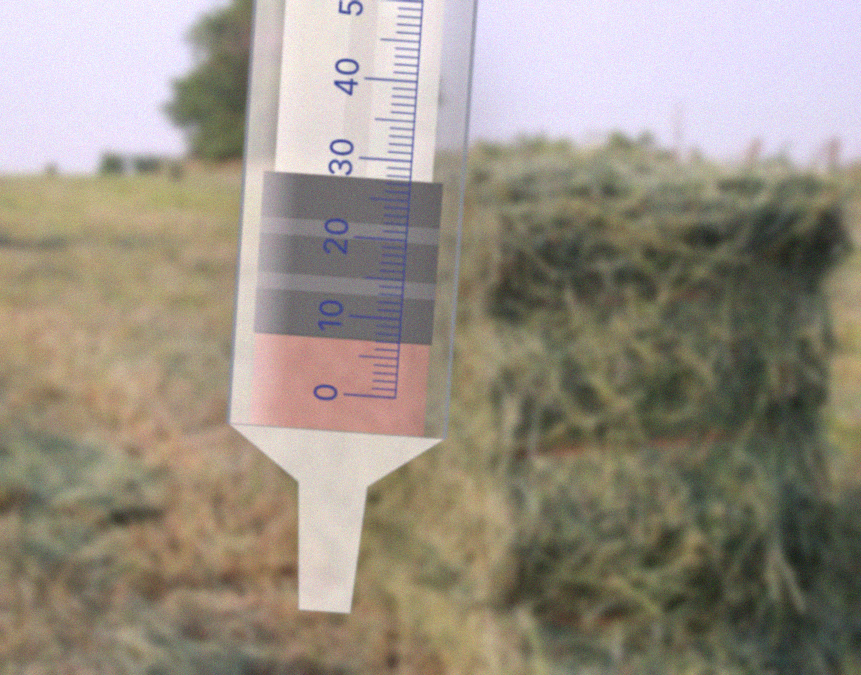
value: **7** mL
